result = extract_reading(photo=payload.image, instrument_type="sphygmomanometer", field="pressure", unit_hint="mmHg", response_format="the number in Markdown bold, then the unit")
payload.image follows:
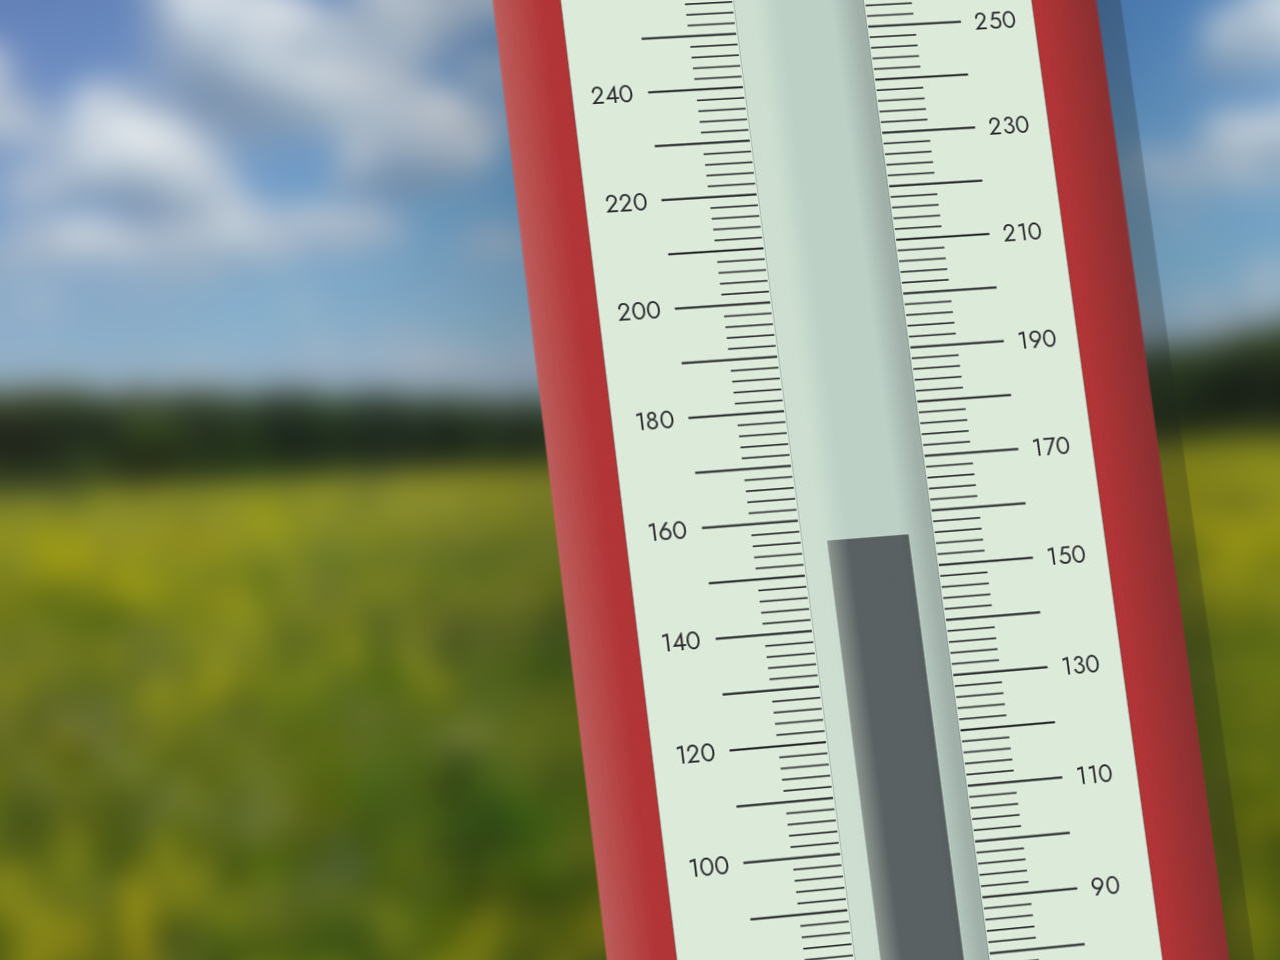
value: **156** mmHg
